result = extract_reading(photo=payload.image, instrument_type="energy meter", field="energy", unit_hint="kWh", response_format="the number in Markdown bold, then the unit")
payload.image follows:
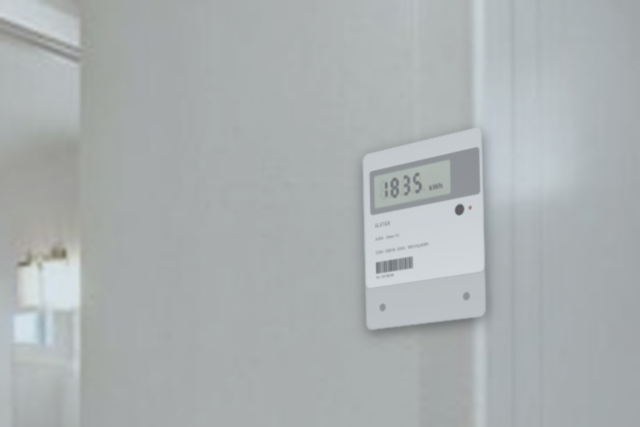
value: **1835** kWh
